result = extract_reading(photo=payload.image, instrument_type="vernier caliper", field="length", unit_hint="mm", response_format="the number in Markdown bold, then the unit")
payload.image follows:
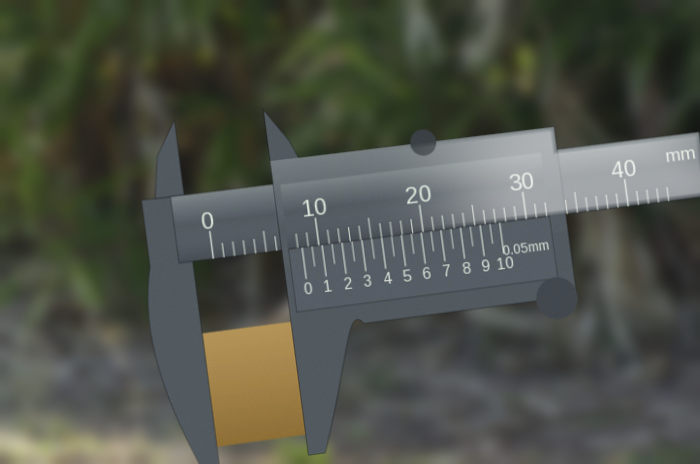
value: **8.4** mm
